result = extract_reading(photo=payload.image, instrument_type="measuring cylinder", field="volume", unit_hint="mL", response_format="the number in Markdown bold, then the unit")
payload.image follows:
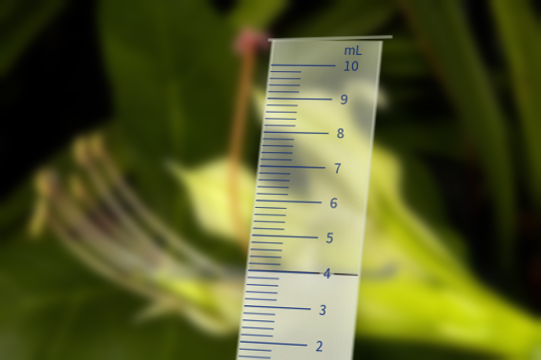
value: **4** mL
